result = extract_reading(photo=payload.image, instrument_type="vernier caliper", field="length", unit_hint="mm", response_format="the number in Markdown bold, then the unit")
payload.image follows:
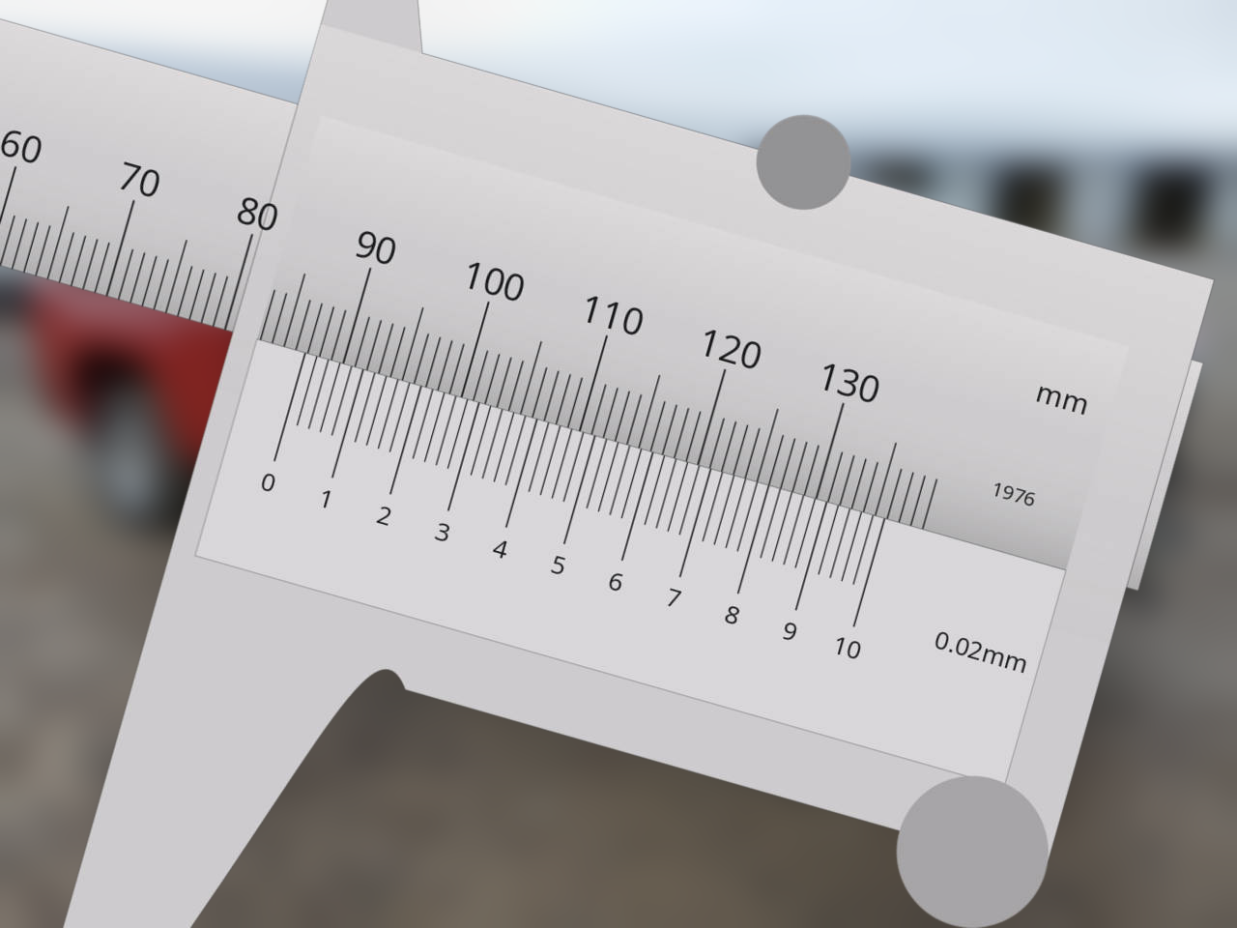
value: **86.8** mm
